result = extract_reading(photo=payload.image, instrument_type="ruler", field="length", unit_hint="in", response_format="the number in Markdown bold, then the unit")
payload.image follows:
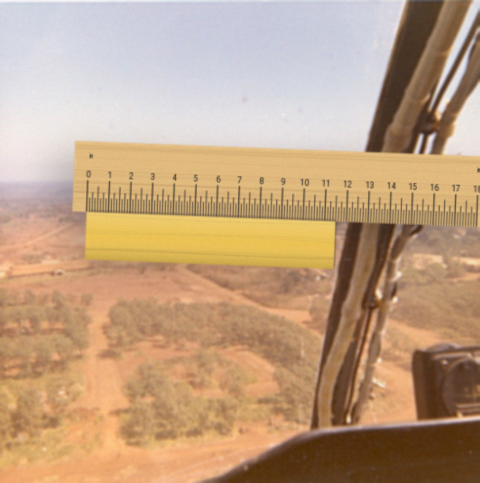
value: **11.5** in
